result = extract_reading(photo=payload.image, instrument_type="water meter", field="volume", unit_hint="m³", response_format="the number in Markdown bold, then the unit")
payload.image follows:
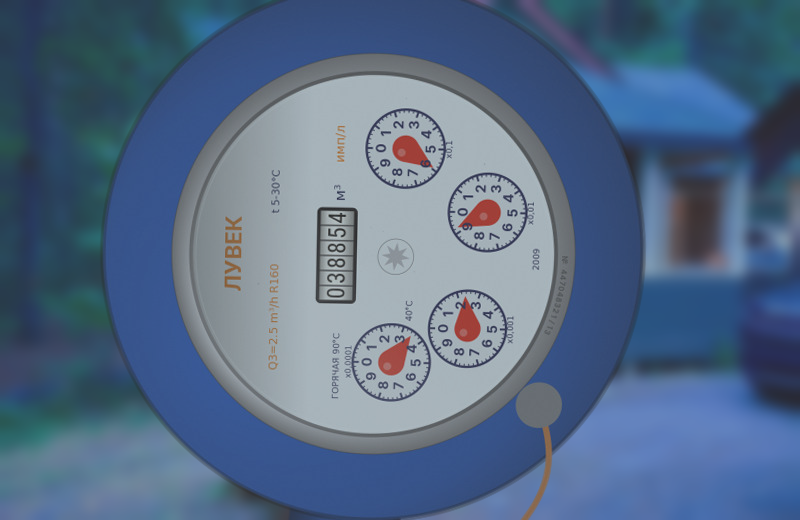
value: **38854.5923** m³
